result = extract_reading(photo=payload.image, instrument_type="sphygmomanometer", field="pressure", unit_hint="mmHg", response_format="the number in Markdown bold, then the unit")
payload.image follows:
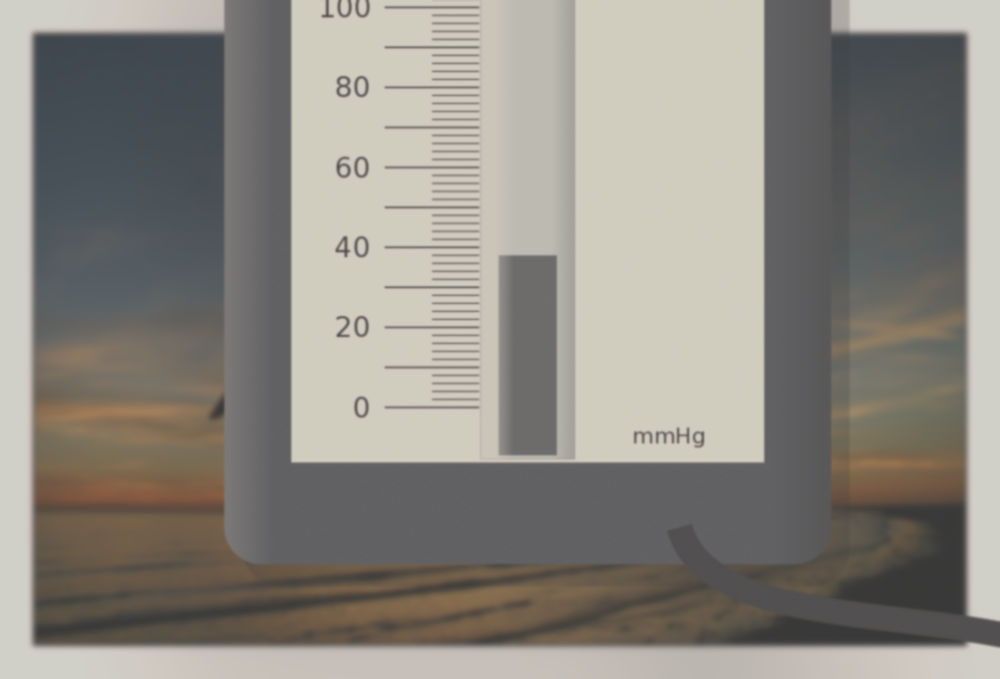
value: **38** mmHg
